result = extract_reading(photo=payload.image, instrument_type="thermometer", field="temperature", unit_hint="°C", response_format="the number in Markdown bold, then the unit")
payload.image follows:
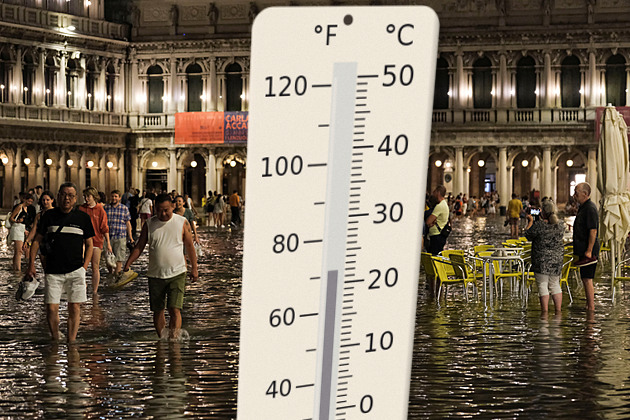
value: **22** °C
